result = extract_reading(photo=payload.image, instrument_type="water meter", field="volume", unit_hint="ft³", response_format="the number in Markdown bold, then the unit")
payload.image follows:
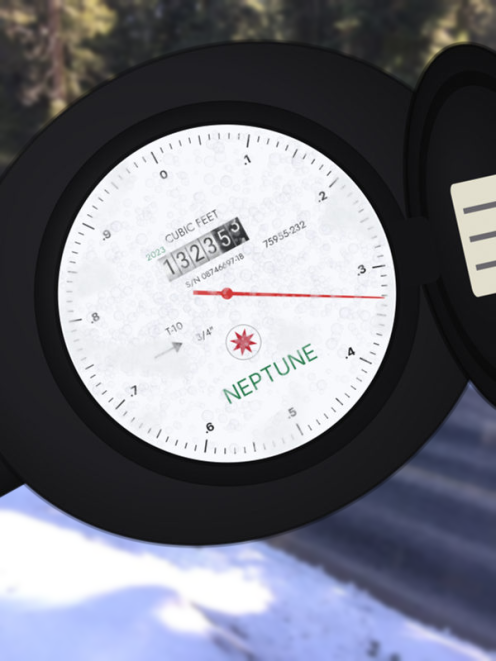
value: **132353.33** ft³
